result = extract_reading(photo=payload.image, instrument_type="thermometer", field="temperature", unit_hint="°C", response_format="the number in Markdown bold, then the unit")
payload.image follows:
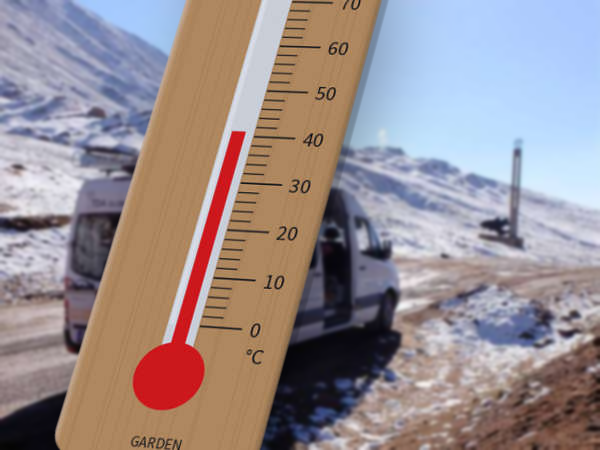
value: **41** °C
